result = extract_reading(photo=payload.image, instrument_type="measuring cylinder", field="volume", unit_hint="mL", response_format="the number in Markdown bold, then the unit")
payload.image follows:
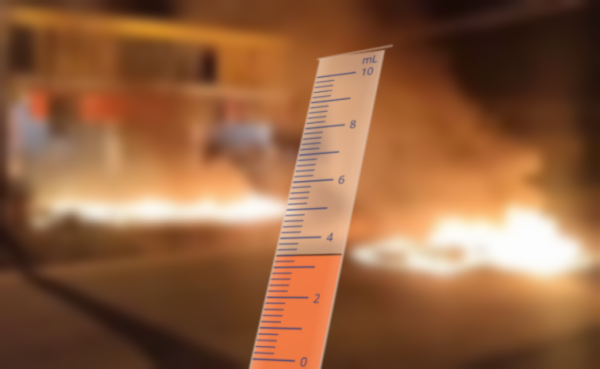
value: **3.4** mL
